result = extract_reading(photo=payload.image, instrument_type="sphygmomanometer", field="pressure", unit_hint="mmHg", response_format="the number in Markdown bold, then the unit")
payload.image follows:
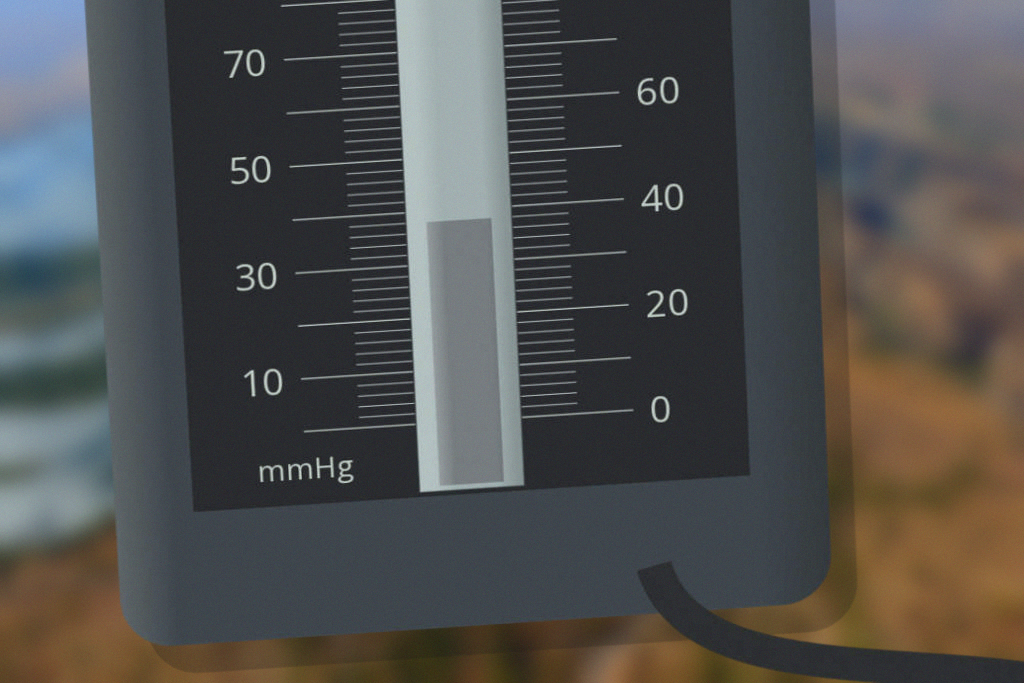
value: **38** mmHg
